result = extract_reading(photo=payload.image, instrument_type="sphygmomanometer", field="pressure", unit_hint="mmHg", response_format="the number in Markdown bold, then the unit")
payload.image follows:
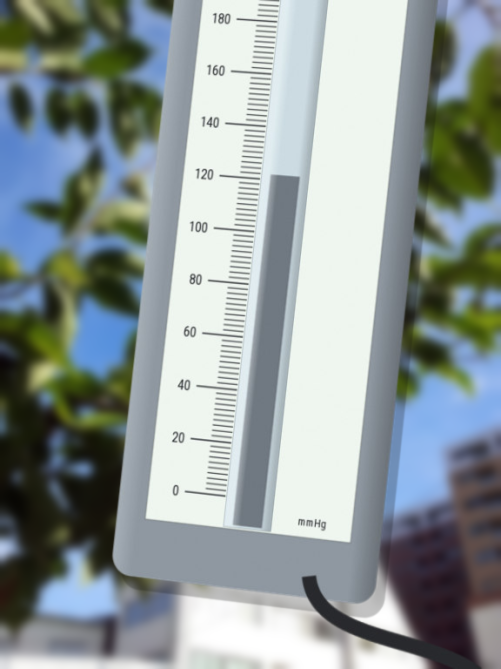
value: **122** mmHg
